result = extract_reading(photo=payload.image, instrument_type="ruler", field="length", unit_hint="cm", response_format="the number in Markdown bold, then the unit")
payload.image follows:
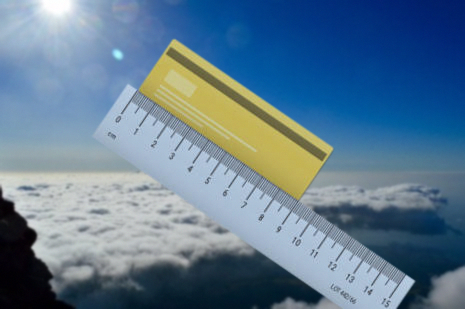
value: **9** cm
